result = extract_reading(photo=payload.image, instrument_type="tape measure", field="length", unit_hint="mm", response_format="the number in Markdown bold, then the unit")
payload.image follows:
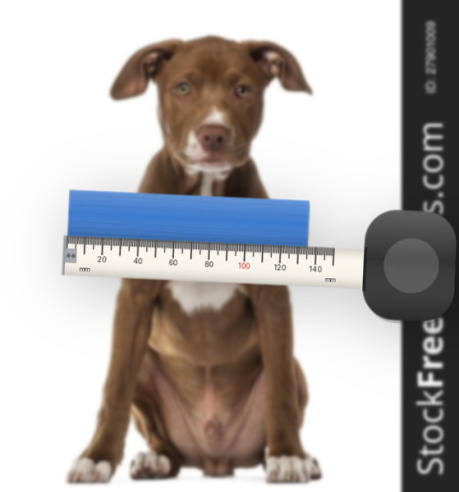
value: **135** mm
